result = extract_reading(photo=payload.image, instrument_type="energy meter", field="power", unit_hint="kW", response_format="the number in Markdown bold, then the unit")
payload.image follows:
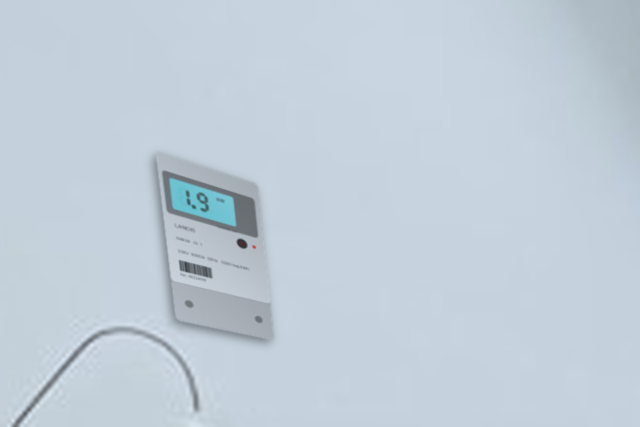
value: **1.9** kW
